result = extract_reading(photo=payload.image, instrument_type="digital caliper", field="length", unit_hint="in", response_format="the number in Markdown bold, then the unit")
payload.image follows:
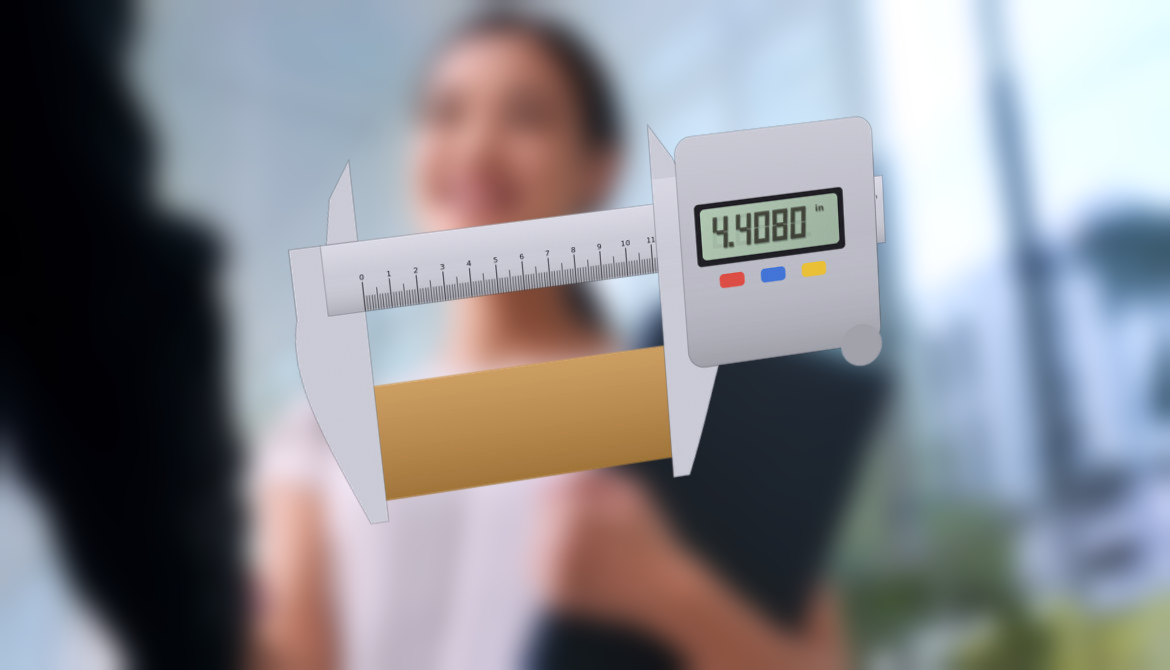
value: **4.4080** in
